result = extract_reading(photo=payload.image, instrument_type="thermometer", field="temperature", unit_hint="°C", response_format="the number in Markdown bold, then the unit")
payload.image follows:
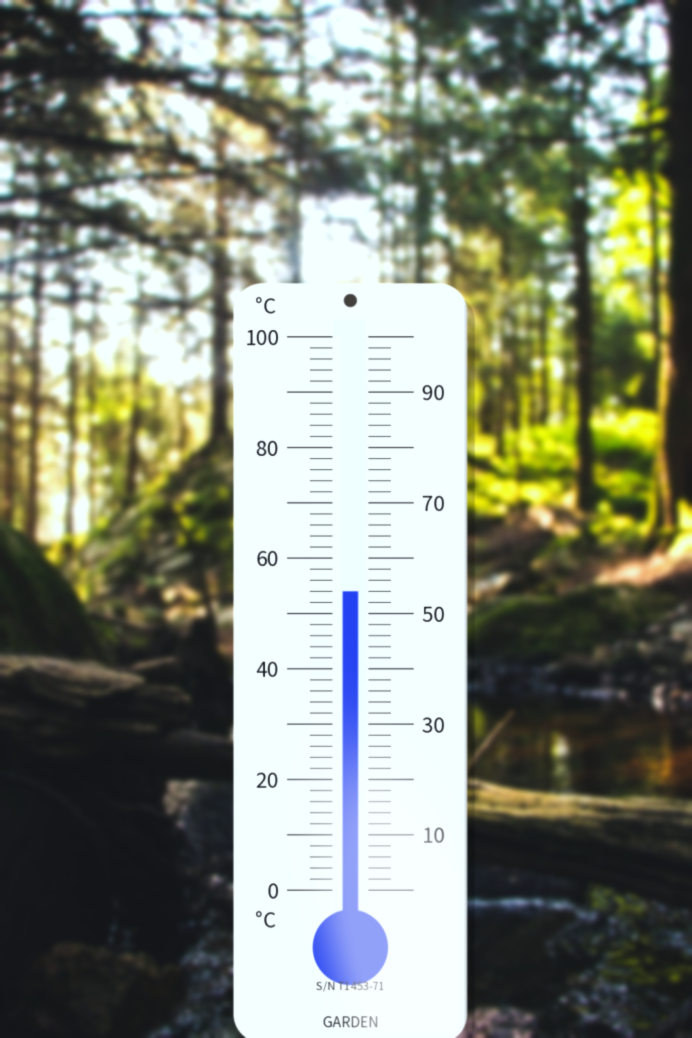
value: **54** °C
